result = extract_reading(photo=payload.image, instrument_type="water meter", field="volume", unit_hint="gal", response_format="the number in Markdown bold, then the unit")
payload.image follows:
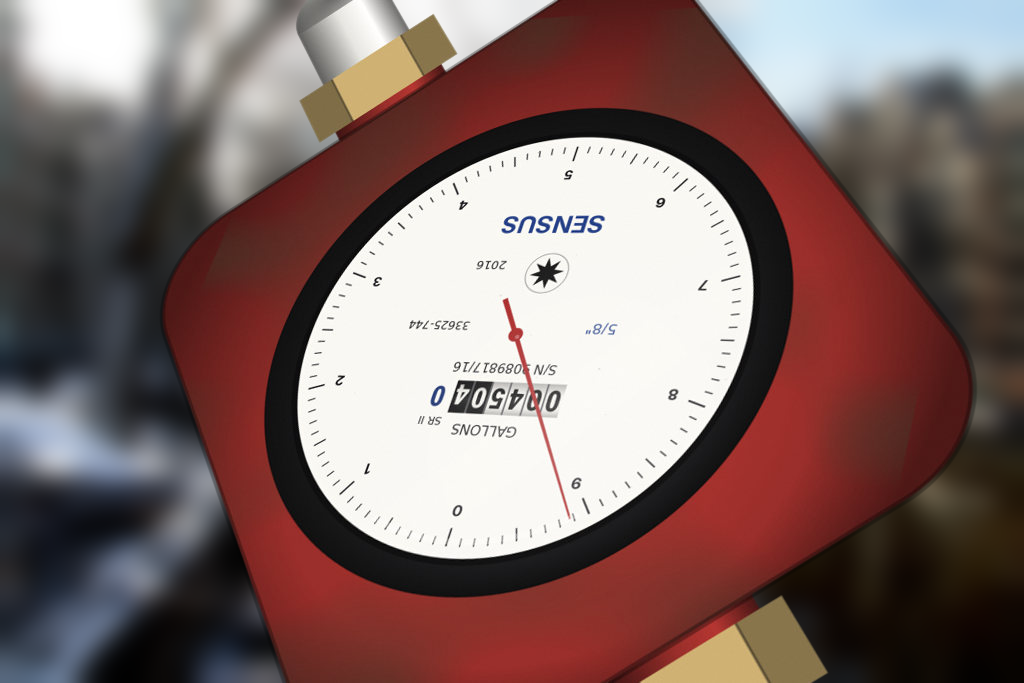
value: **45039.1** gal
